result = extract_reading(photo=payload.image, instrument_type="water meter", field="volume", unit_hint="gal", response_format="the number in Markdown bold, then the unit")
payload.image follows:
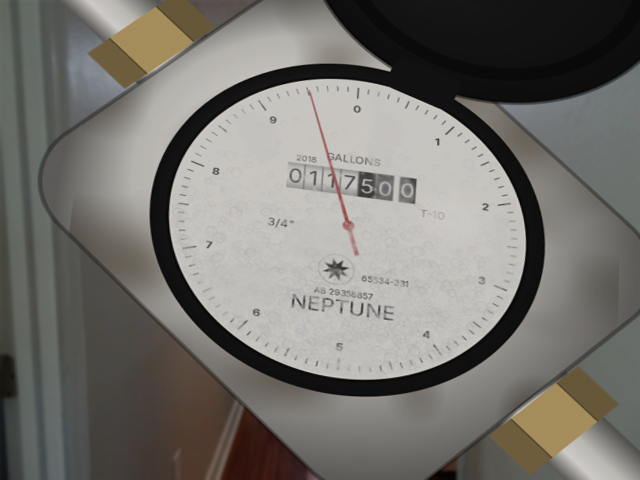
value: **117499.5** gal
